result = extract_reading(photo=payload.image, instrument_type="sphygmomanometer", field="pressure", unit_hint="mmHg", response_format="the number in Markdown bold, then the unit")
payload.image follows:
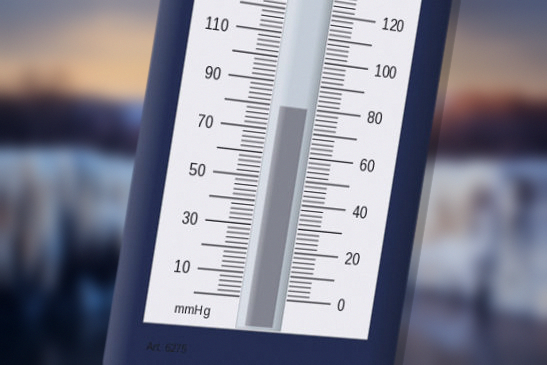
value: **80** mmHg
